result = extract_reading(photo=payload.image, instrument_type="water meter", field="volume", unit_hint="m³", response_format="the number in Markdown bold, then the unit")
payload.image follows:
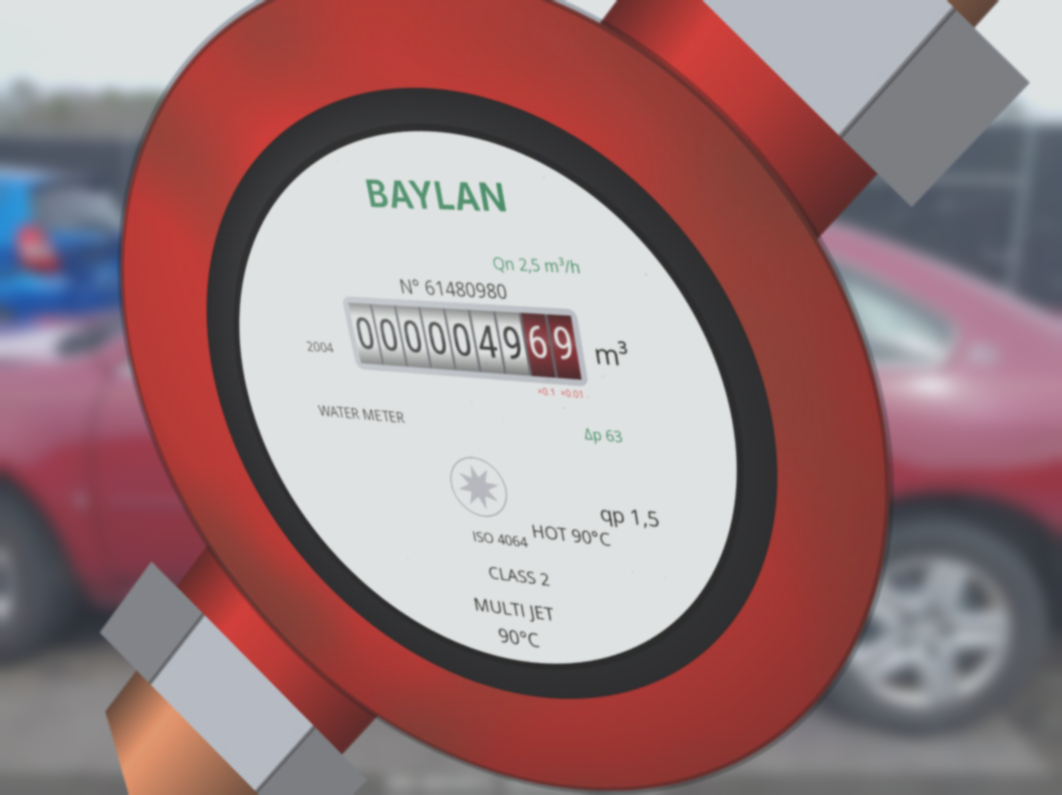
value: **49.69** m³
